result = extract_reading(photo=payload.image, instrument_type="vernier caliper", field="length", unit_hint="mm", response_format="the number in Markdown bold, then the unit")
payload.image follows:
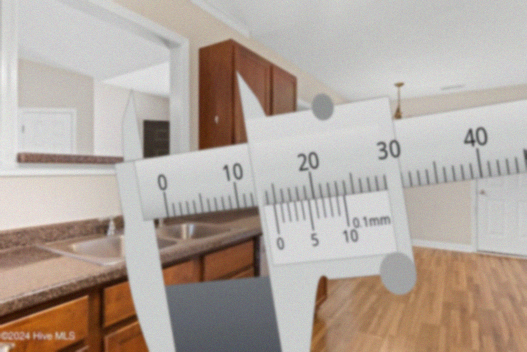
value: **14.8** mm
